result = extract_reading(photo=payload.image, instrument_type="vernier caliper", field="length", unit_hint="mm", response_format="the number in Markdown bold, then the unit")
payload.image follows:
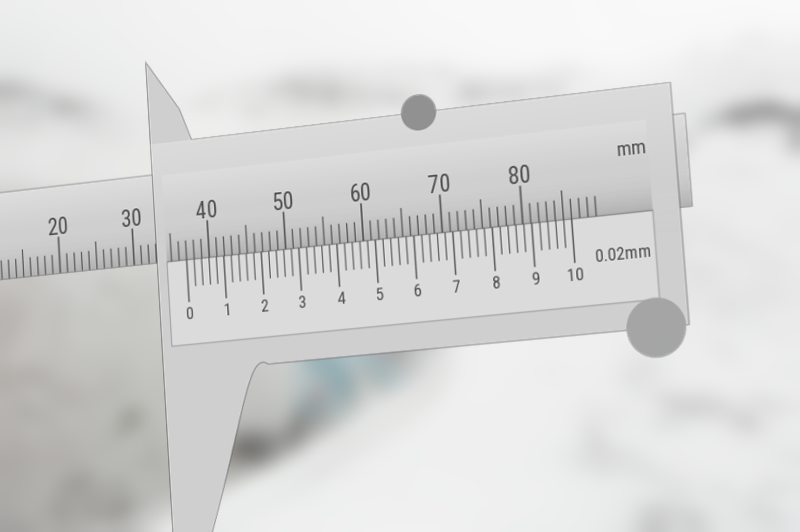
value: **37.0** mm
